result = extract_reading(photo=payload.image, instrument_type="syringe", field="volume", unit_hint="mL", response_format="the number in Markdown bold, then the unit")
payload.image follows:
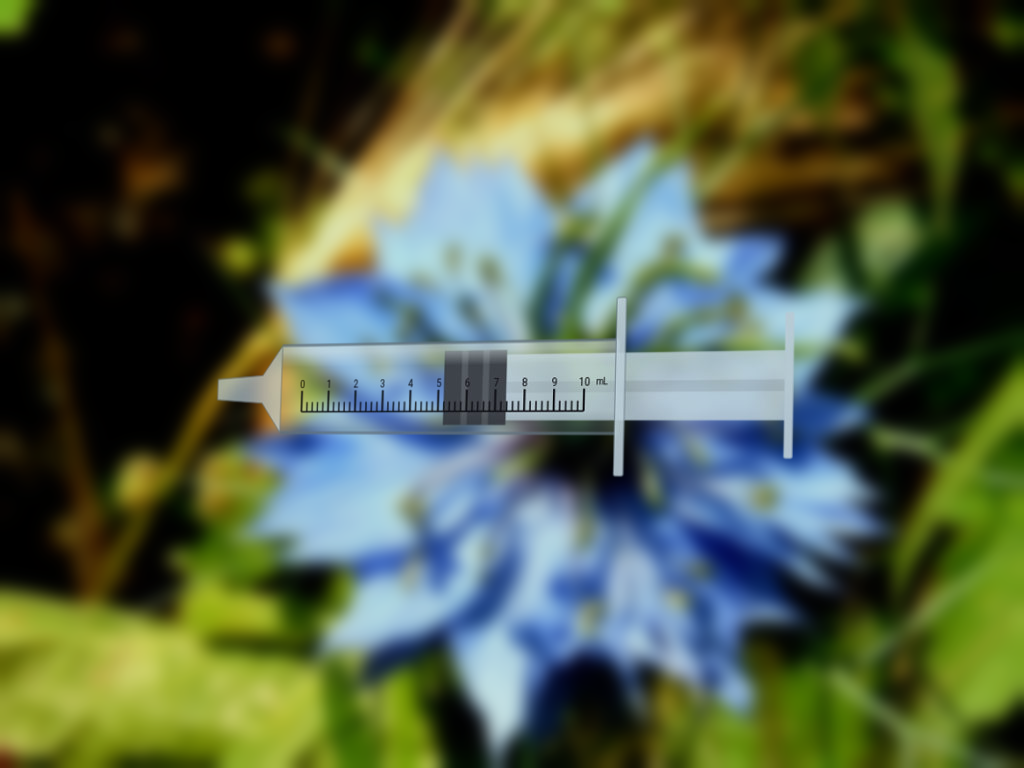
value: **5.2** mL
